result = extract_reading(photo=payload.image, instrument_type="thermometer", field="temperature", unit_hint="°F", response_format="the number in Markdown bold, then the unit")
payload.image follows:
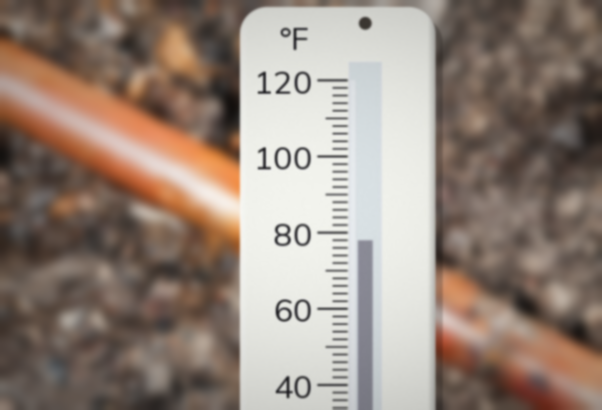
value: **78** °F
